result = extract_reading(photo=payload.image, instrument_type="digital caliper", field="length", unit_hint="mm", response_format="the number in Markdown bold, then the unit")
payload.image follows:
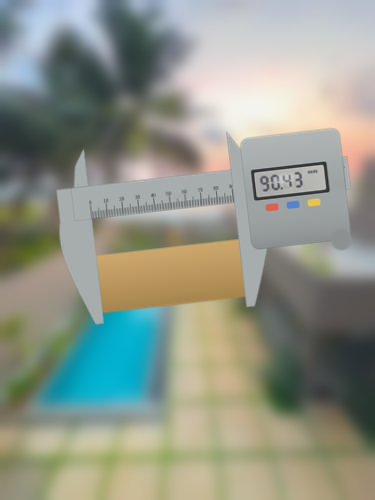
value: **90.43** mm
